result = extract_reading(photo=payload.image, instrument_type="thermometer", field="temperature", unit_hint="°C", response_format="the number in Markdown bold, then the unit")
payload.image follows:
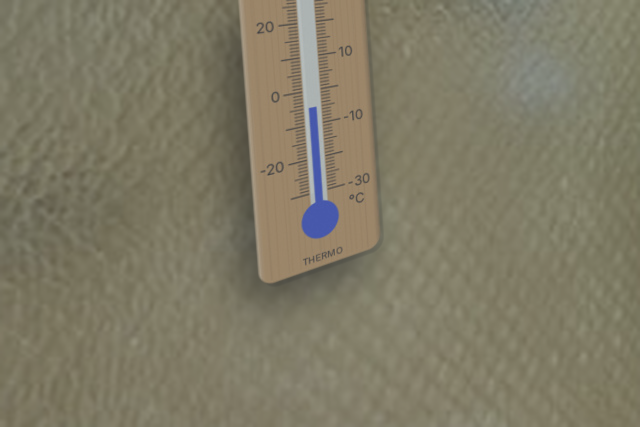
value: **-5** °C
